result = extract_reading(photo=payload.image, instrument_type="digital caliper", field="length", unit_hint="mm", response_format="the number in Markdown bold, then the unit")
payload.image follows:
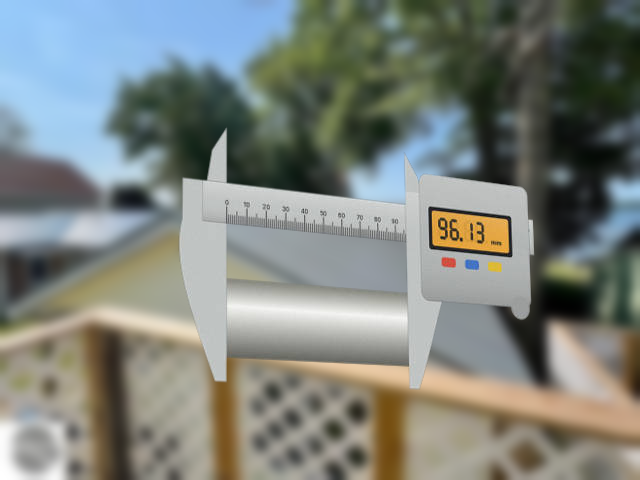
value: **96.13** mm
